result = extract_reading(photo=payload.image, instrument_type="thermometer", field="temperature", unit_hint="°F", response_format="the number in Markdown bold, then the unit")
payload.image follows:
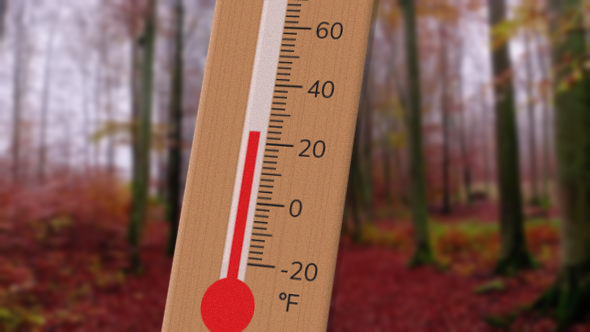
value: **24** °F
